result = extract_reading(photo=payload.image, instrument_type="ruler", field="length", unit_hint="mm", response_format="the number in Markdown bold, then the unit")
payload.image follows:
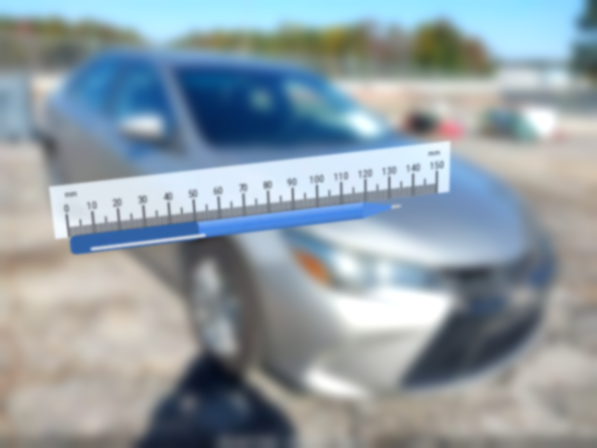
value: **135** mm
